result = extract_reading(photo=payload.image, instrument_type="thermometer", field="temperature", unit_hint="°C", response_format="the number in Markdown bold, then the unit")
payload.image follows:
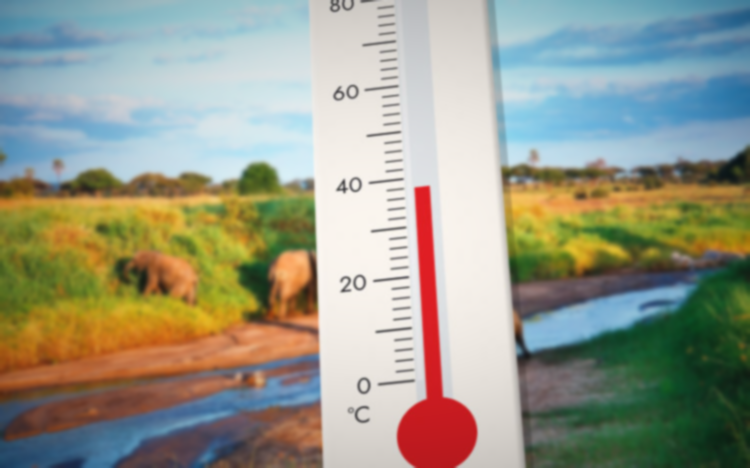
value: **38** °C
